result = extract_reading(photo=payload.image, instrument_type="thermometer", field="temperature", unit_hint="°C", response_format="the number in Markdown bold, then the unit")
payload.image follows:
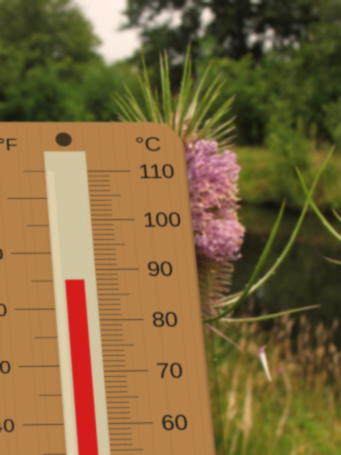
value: **88** °C
